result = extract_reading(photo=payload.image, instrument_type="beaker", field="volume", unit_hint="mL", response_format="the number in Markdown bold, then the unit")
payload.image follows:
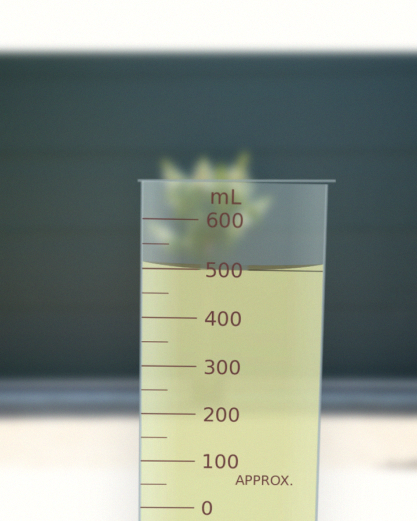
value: **500** mL
